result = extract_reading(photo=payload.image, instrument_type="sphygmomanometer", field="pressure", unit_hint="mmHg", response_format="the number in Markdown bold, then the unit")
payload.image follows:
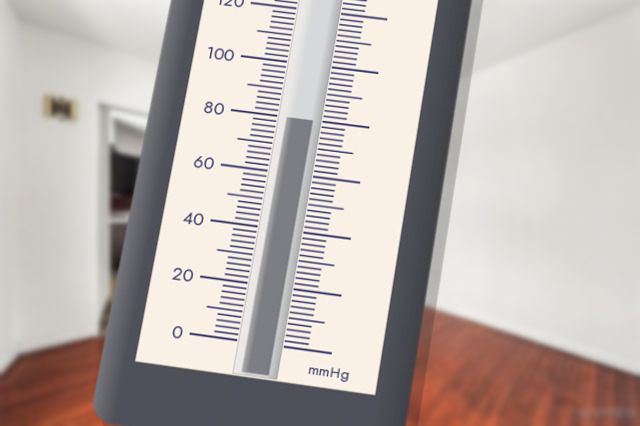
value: **80** mmHg
